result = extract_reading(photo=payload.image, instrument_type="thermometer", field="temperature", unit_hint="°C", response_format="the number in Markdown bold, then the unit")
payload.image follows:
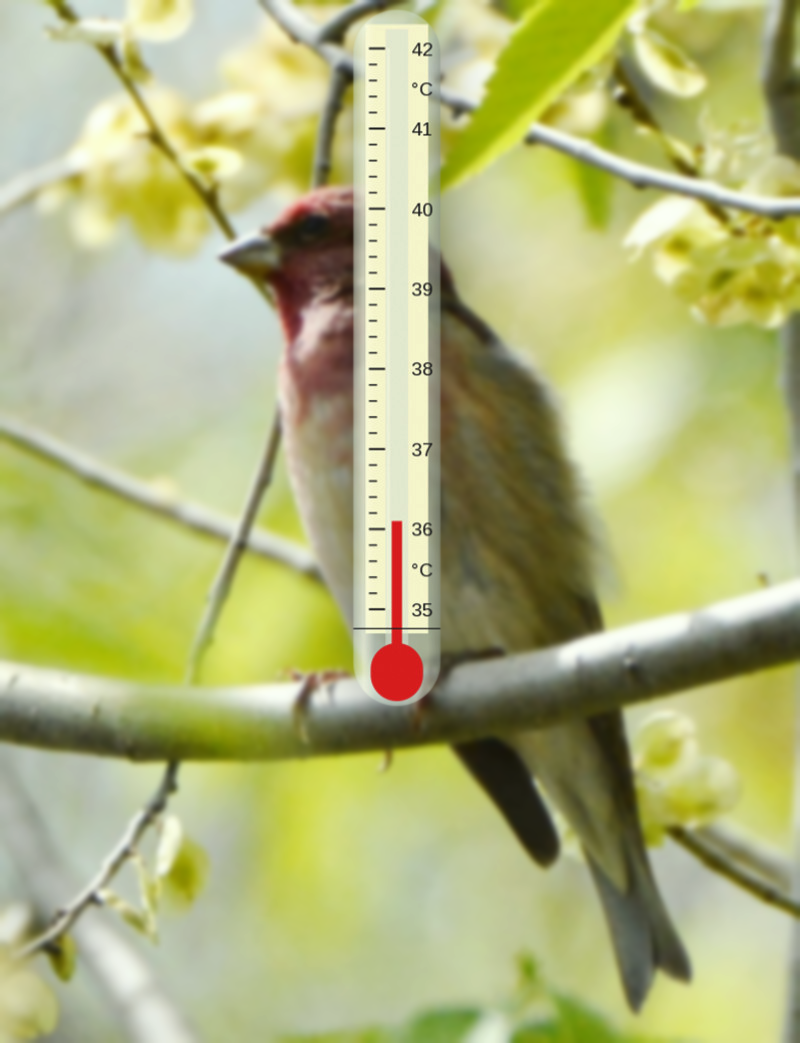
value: **36.1** °C
